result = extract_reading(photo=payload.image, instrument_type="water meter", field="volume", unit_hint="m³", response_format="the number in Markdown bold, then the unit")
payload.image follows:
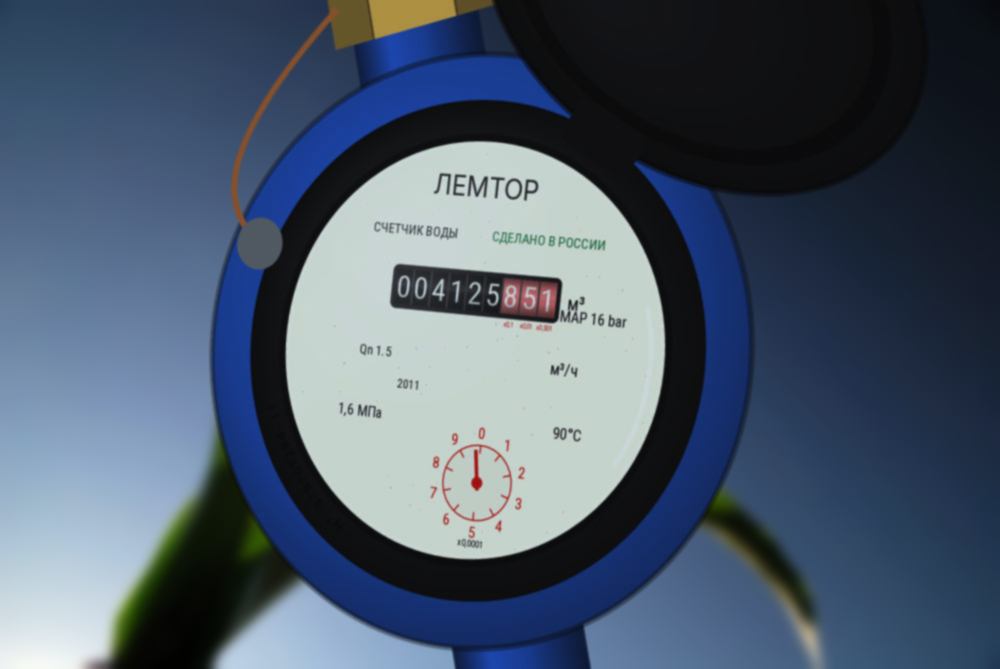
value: **4125.8509** m³
